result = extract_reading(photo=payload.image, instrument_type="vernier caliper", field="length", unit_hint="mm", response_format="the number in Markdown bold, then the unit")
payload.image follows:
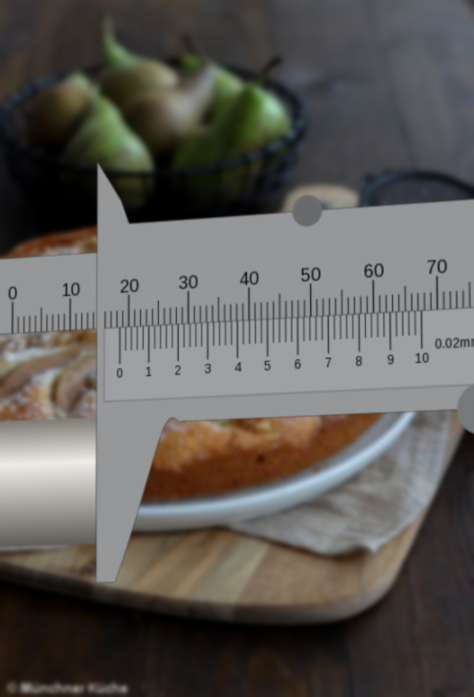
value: **18.5** mm
